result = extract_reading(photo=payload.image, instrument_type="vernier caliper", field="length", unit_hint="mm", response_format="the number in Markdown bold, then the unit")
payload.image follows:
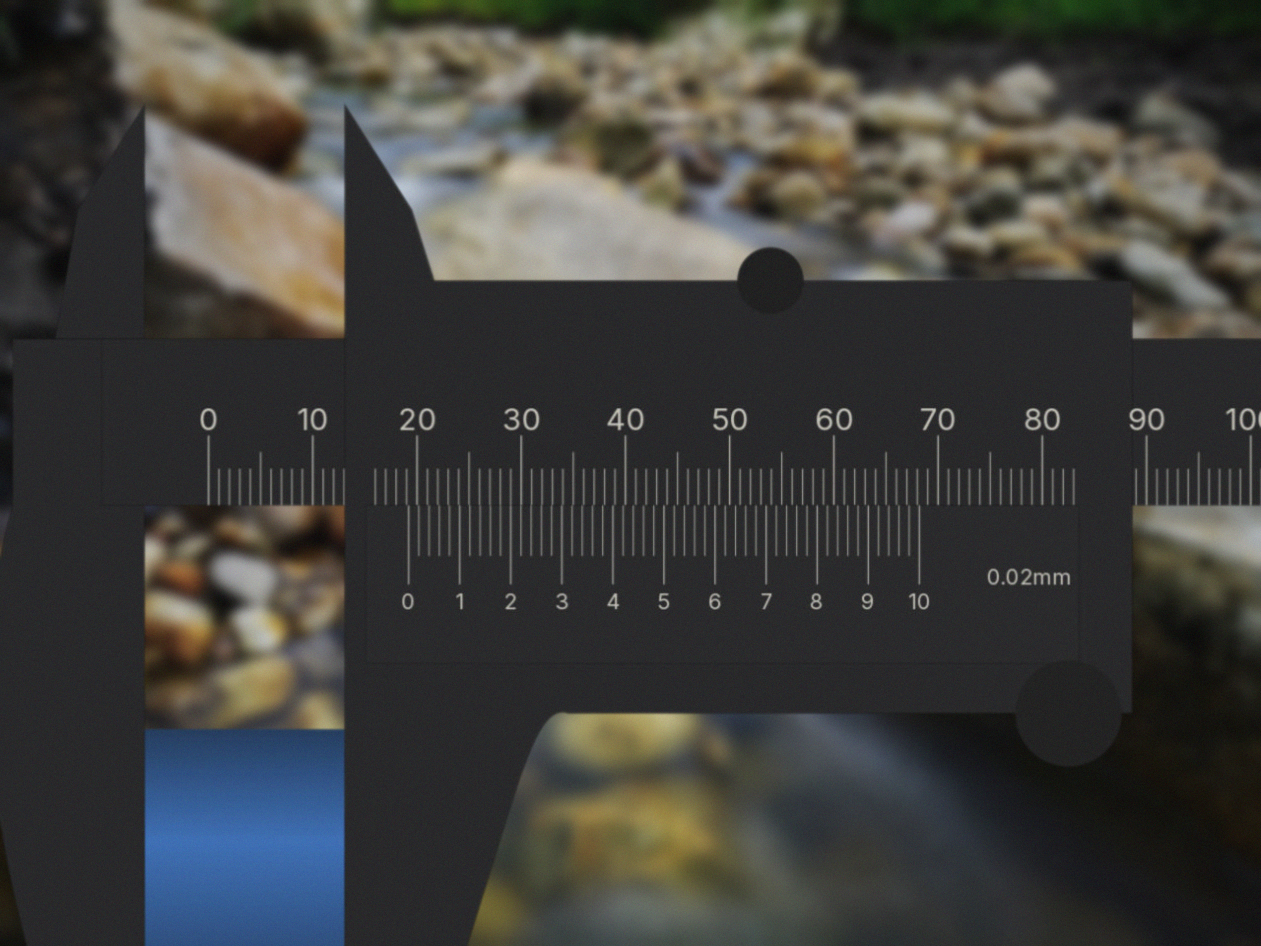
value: **19.2** mm
